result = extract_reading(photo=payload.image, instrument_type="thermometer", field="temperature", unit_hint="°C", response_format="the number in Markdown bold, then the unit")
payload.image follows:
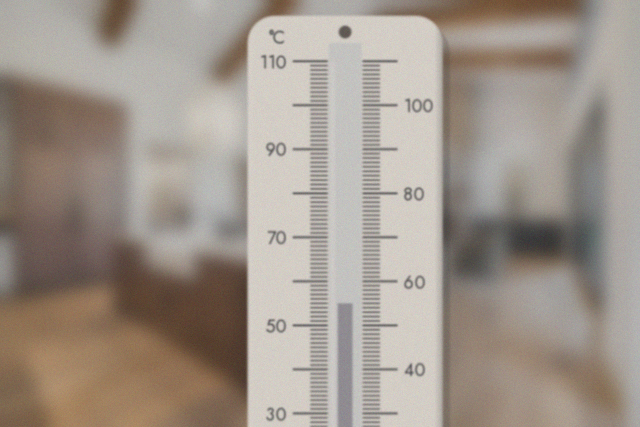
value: **55** °C
